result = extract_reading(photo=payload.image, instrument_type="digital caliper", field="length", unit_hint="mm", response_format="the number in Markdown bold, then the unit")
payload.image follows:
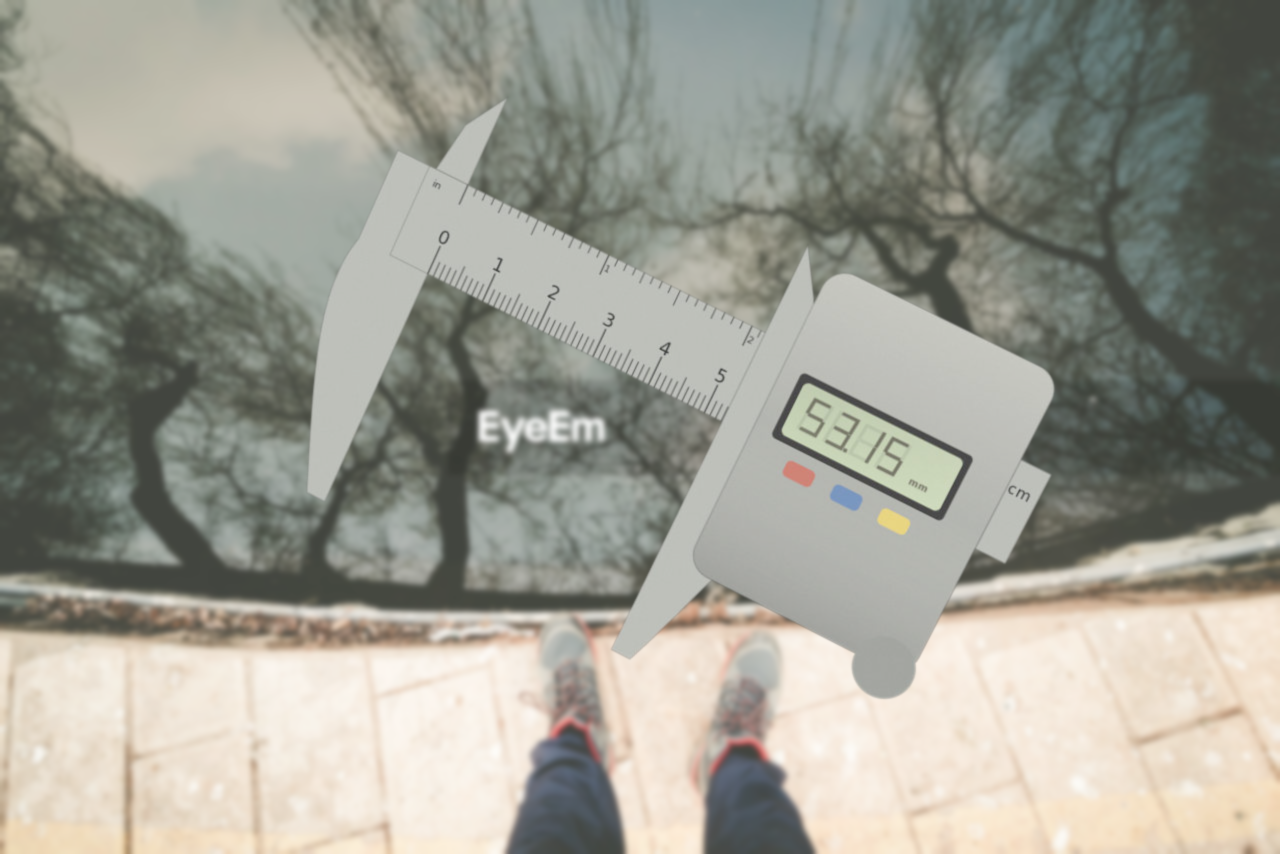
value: **53.15** mm
